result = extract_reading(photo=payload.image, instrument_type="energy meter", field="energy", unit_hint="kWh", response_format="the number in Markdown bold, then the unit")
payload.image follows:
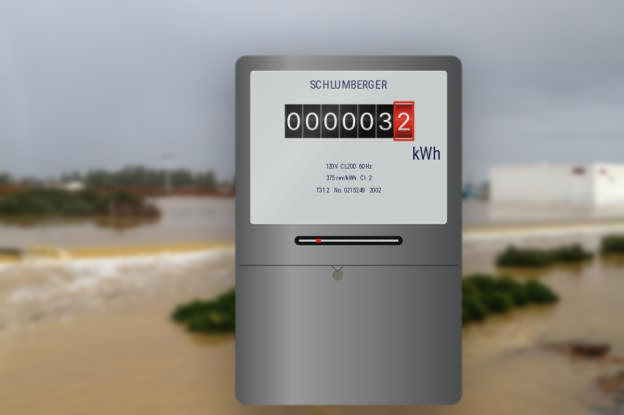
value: **3.2** kWh
